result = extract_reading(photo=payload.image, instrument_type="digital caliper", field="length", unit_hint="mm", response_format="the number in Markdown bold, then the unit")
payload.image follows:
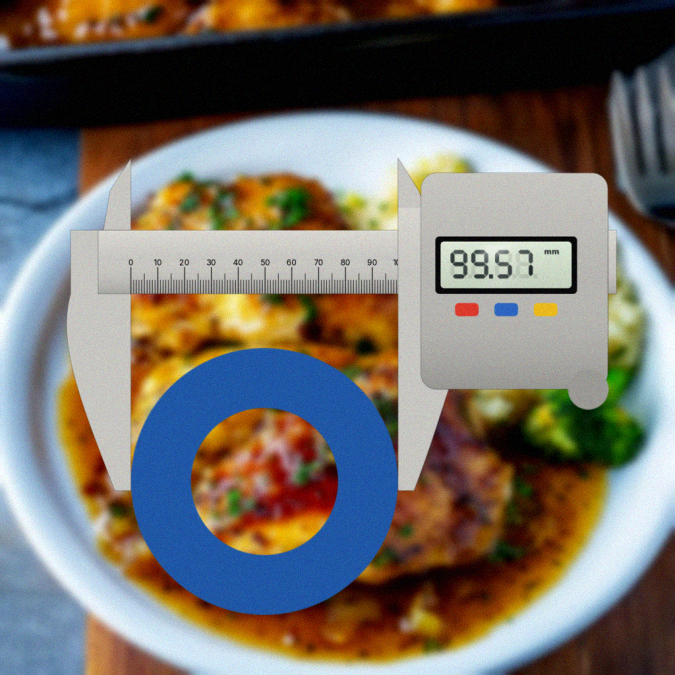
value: **99.57** mm
